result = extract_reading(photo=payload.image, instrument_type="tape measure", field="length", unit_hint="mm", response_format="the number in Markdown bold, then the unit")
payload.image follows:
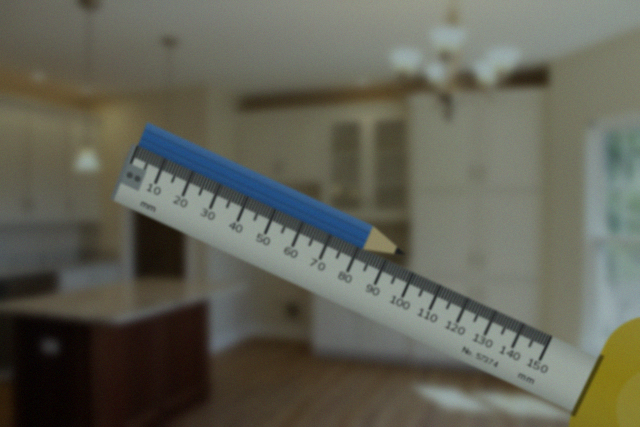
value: **95** mm
